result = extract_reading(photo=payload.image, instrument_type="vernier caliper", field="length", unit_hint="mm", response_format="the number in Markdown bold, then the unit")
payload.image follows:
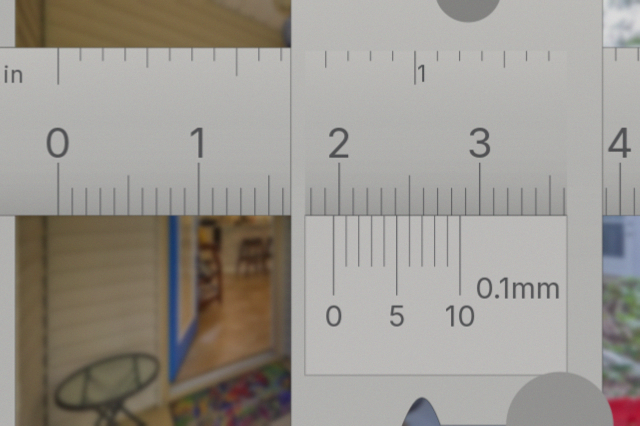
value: **19.6** mm
